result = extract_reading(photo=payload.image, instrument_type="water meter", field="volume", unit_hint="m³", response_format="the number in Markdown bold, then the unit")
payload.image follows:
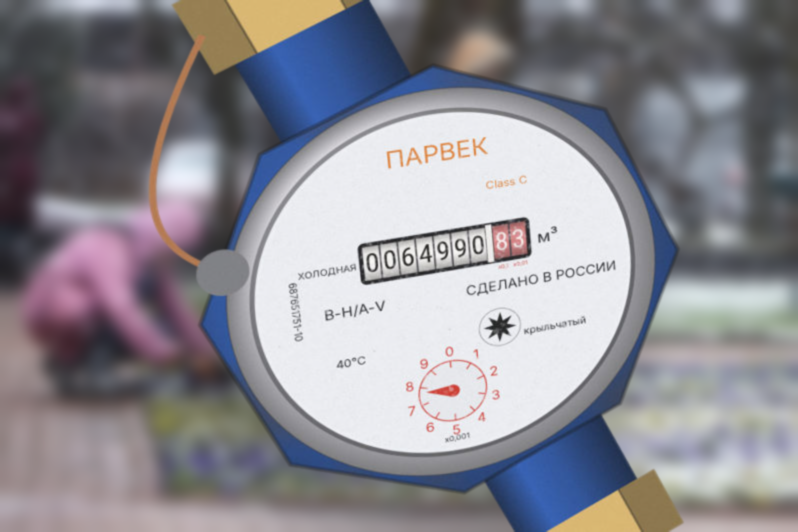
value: **64990.837** m³
